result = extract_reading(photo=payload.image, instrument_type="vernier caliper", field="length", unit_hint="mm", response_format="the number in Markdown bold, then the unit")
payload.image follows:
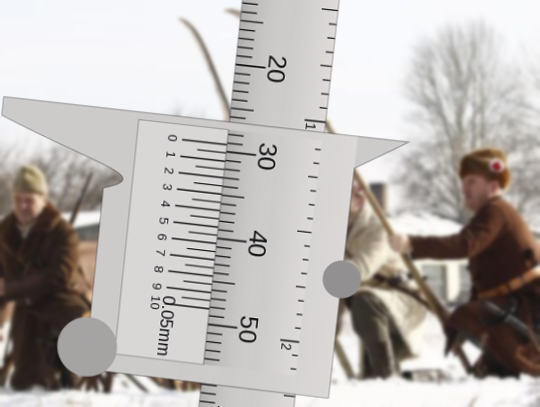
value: **29.2** mm
